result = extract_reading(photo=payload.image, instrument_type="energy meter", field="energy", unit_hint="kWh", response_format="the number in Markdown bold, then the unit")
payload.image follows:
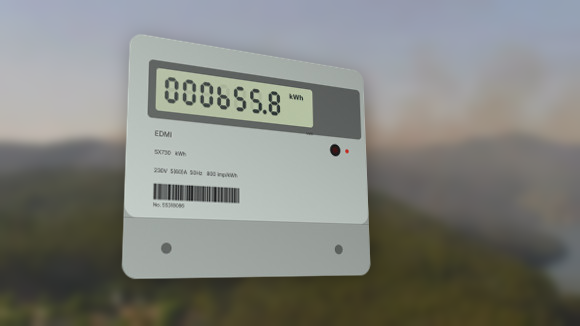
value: **655.8** kWh
